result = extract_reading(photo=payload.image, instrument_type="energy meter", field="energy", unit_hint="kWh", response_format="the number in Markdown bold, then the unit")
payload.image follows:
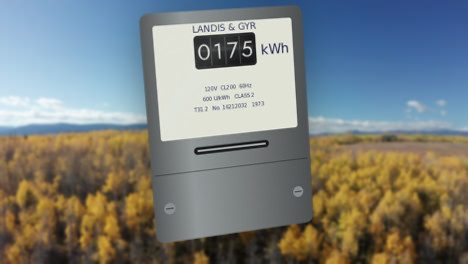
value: **175** kWh
